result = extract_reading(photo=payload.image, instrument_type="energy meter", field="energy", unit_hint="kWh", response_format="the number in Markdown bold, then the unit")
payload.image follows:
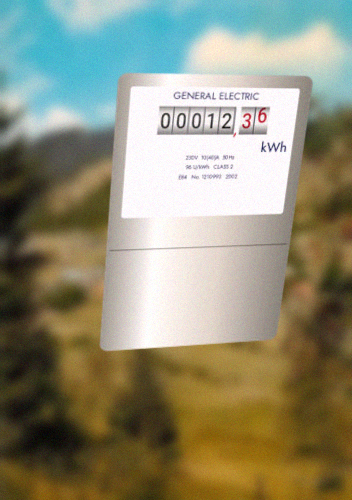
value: **12.36** kWh
